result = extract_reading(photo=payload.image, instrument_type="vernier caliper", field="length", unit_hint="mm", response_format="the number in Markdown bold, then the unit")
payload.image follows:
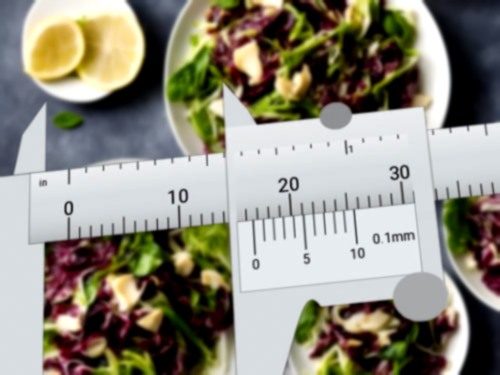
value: **16.6** mm
